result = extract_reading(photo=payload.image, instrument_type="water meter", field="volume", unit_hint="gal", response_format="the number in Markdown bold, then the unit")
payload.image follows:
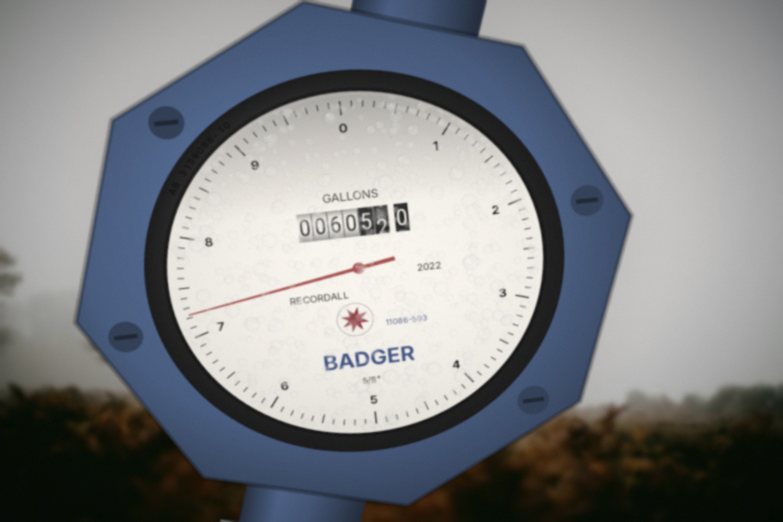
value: **60517.2** gal
